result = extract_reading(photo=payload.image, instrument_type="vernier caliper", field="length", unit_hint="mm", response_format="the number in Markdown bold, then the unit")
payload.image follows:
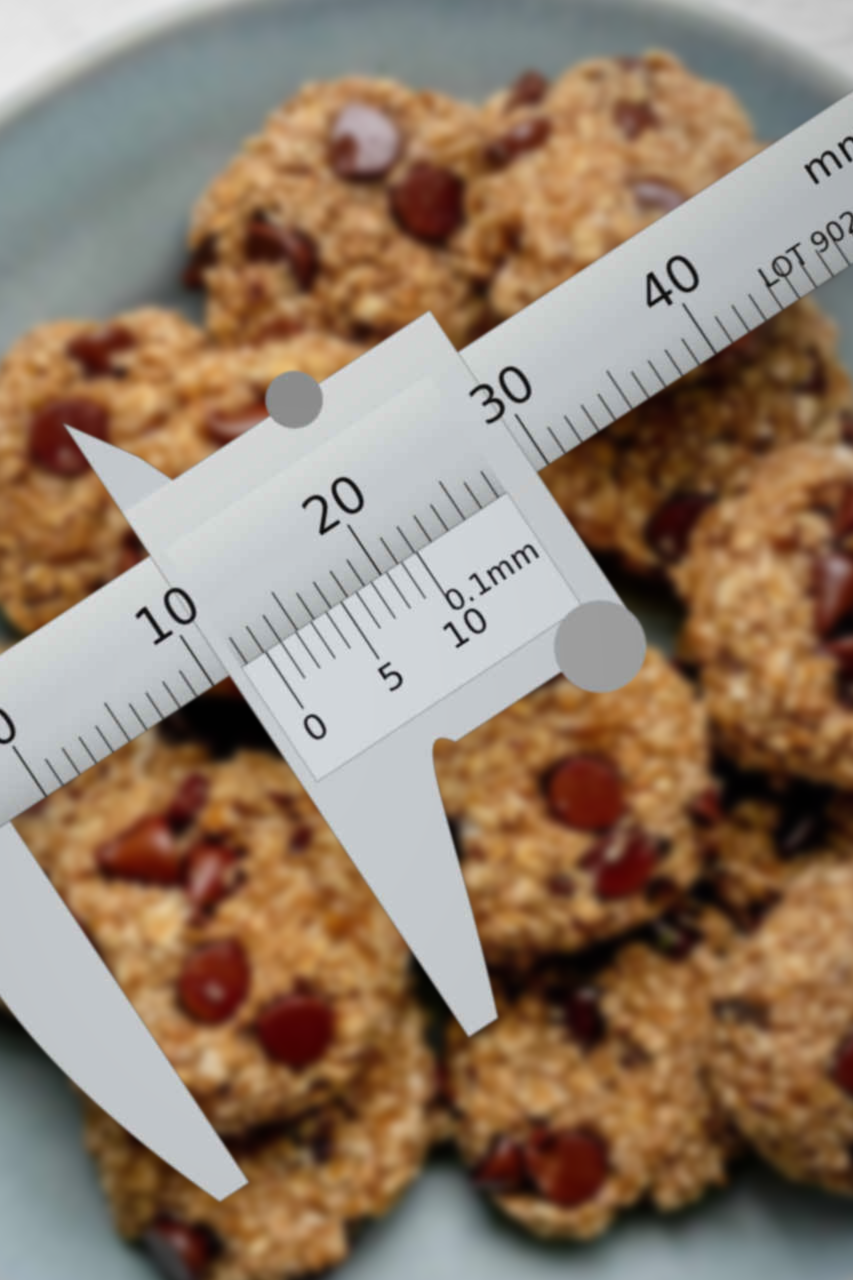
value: **13.1** mm
